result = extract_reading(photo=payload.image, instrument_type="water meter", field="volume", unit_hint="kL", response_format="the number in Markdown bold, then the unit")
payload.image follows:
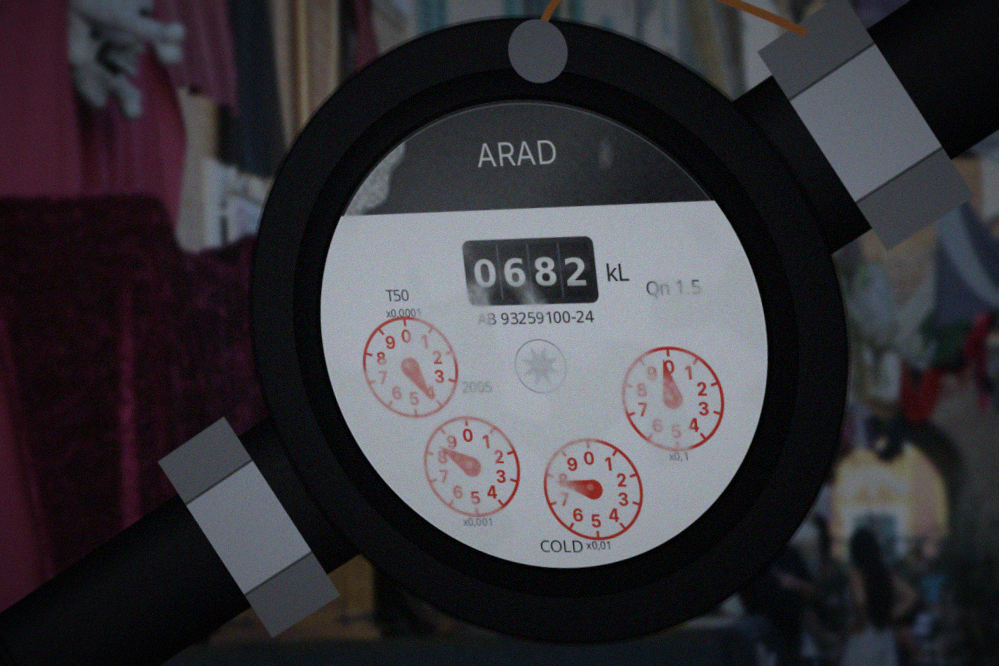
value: **681.9784** kL
